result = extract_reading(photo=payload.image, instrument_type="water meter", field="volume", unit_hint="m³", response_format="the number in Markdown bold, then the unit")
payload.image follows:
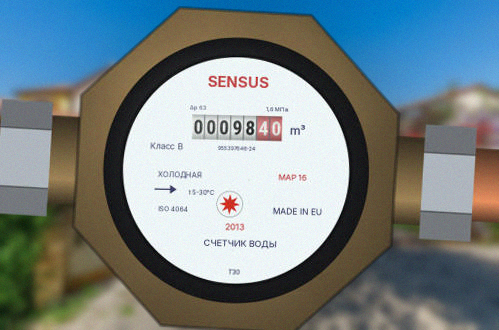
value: **98.40** m³
